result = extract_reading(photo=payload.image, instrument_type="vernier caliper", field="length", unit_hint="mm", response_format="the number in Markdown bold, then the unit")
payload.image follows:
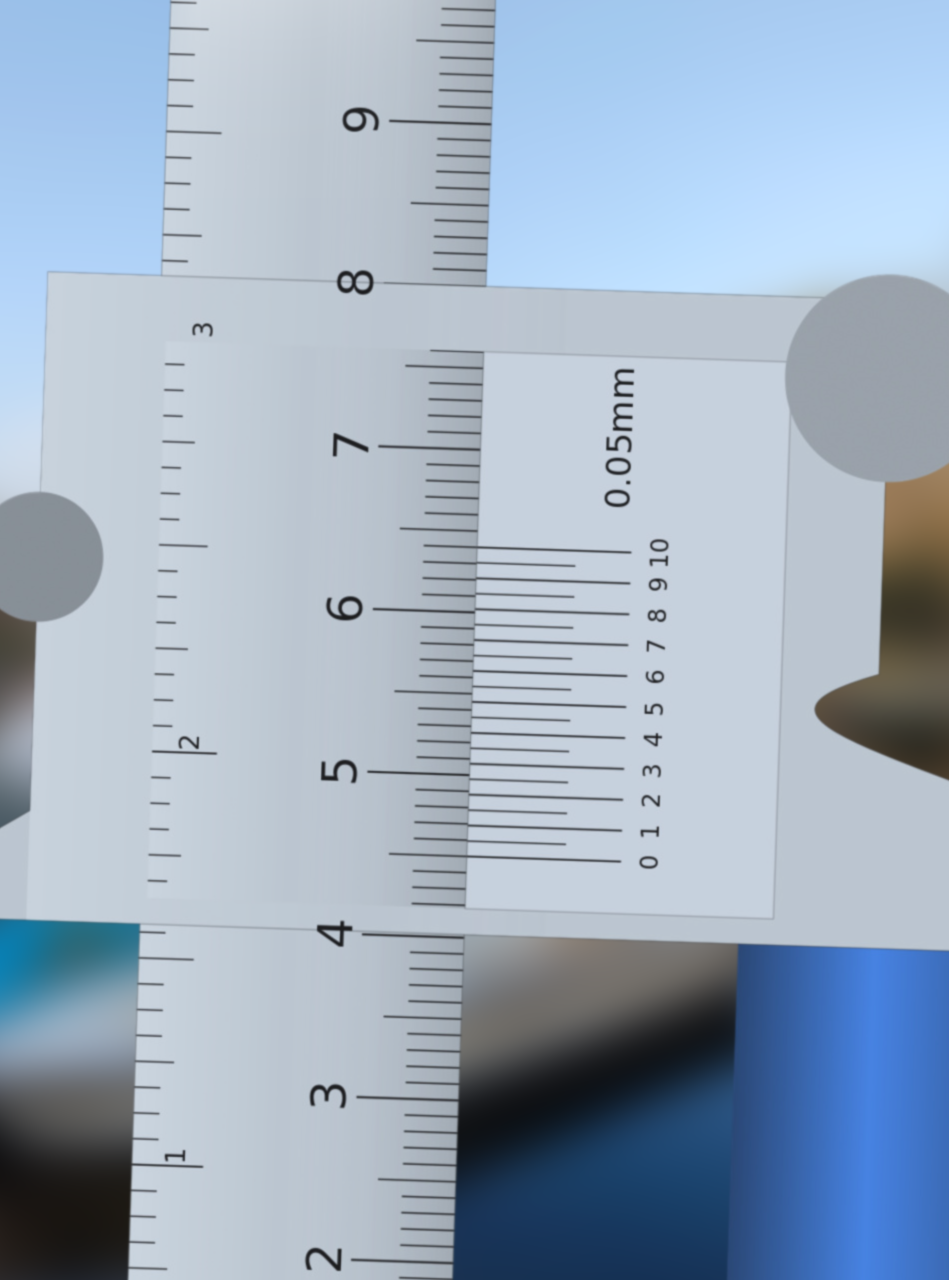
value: **45.0** mm
